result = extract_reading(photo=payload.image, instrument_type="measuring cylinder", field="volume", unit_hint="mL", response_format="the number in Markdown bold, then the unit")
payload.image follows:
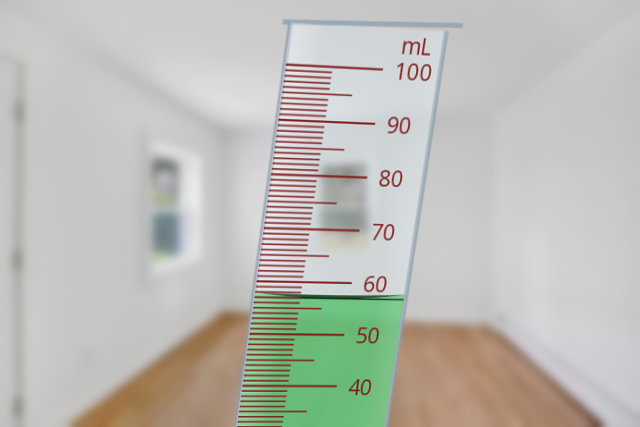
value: **57** mL
